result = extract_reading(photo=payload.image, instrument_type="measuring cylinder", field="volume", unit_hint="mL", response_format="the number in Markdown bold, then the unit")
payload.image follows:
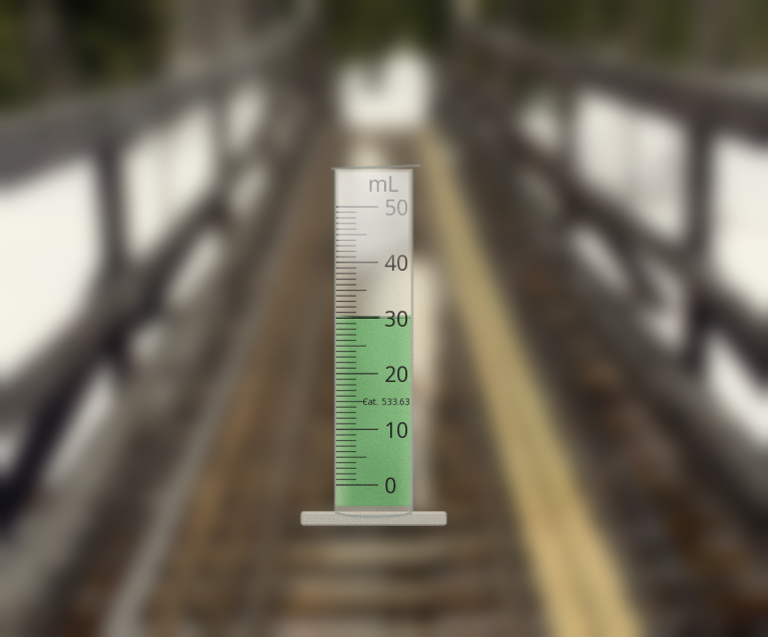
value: **30** mL
